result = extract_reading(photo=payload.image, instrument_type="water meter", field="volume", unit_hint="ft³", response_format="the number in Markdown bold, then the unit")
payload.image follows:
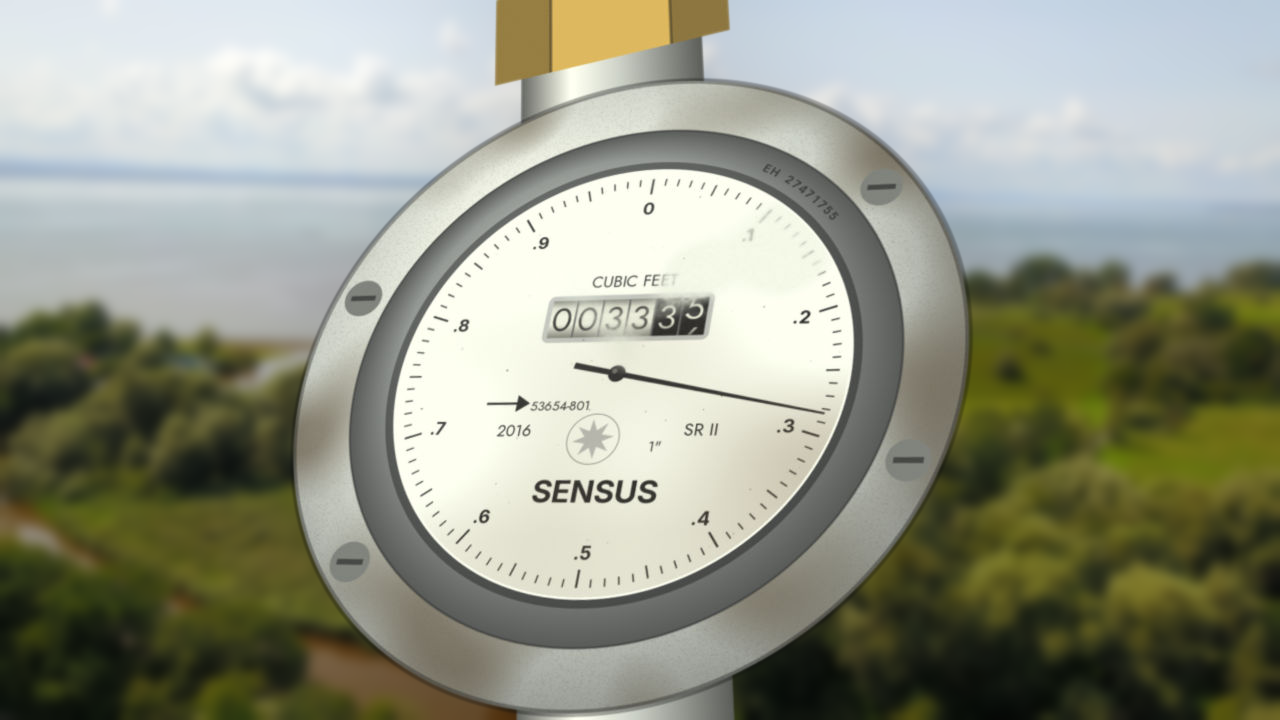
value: **3335.28** ft³
